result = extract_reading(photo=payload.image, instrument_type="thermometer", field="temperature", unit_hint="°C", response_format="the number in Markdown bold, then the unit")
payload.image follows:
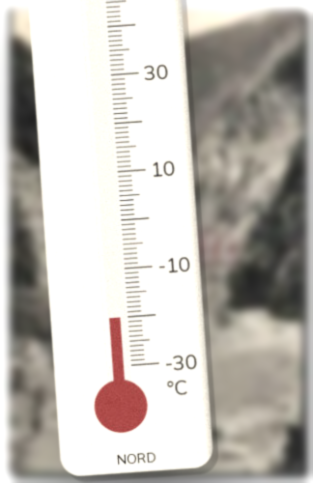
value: **-20** °C
